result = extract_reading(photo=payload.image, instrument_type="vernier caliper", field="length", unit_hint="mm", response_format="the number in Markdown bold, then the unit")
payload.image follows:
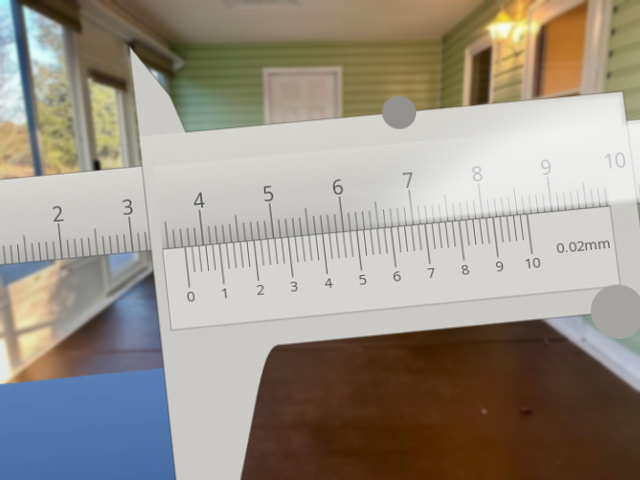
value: **37.4** mm
